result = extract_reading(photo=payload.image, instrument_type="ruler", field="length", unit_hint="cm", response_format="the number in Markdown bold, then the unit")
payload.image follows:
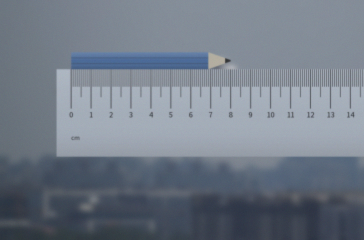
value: **8** cm
